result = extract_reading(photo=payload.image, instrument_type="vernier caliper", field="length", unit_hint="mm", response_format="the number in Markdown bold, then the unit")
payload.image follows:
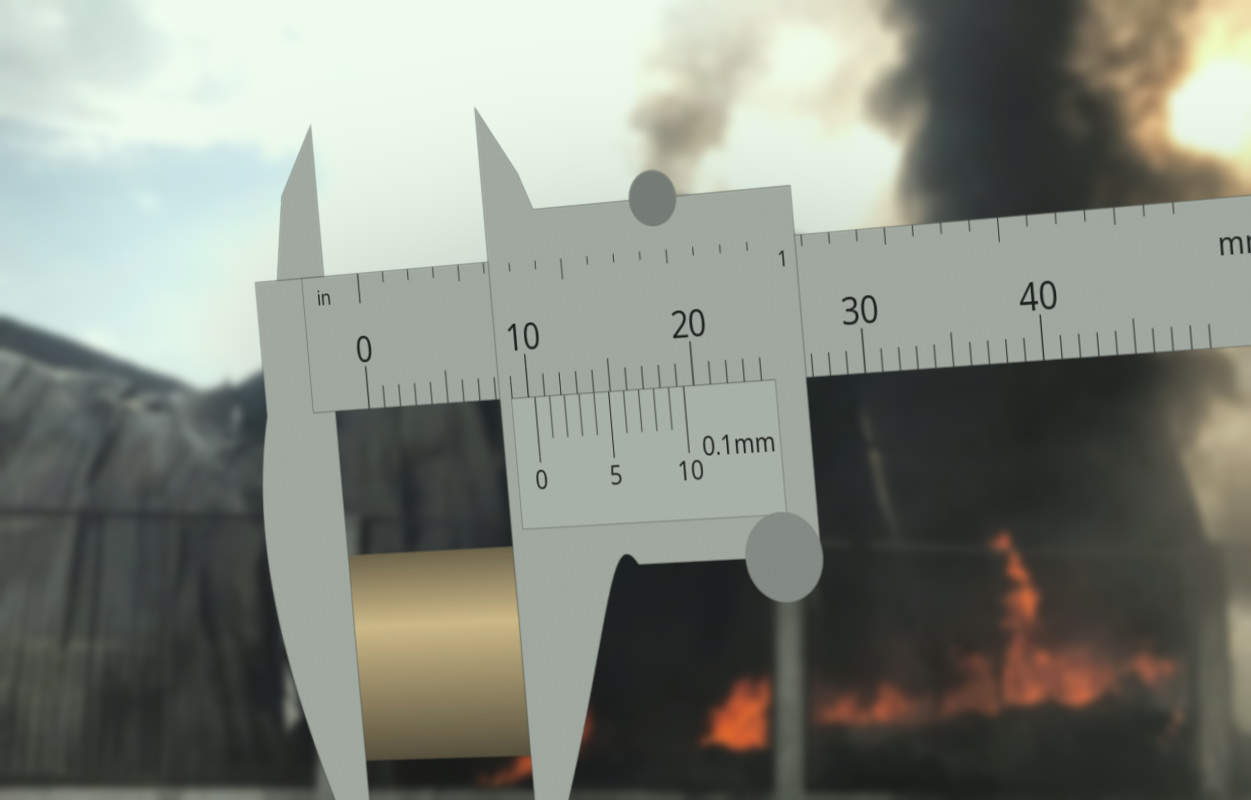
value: **10.4** mm
